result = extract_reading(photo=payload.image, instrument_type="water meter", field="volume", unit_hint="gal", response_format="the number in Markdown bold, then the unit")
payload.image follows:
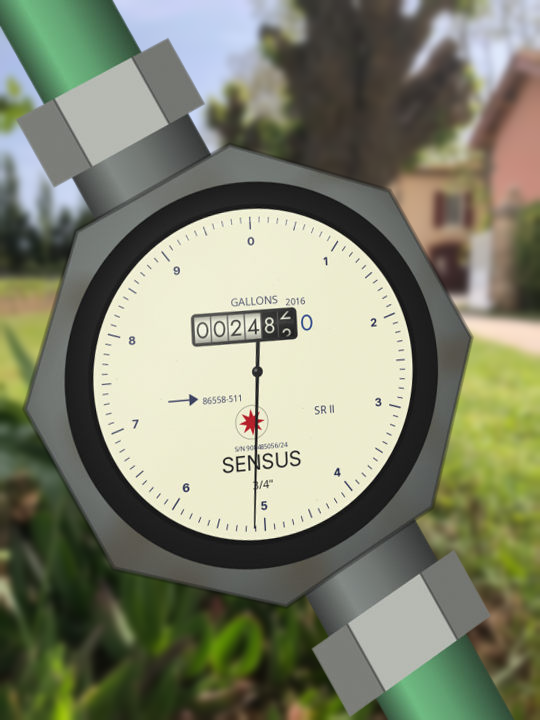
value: **24825.1** gal
